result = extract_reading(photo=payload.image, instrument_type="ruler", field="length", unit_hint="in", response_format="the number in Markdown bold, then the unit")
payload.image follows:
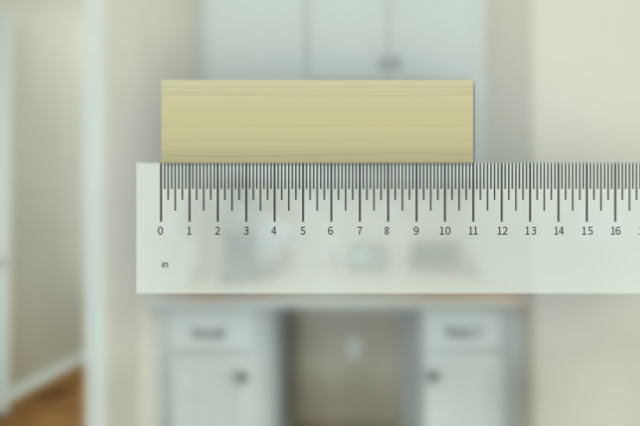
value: **11** in
